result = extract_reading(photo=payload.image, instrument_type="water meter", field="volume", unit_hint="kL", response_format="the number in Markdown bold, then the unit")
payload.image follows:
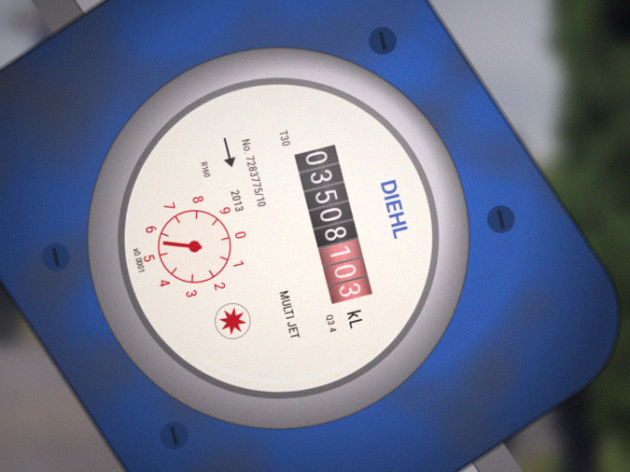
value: **3508.1035** kL
